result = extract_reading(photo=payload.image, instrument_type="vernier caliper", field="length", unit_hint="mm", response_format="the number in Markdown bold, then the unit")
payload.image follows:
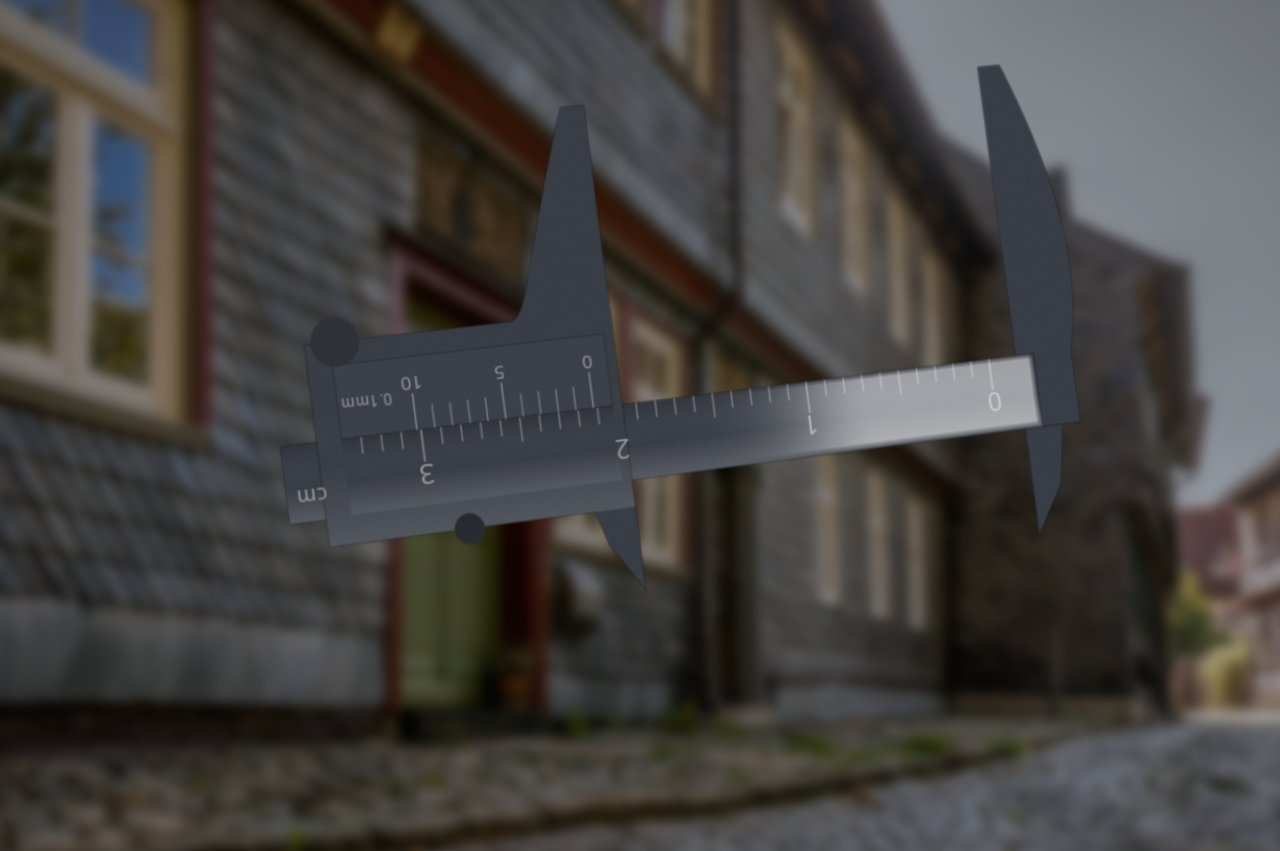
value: **21.2** mm
